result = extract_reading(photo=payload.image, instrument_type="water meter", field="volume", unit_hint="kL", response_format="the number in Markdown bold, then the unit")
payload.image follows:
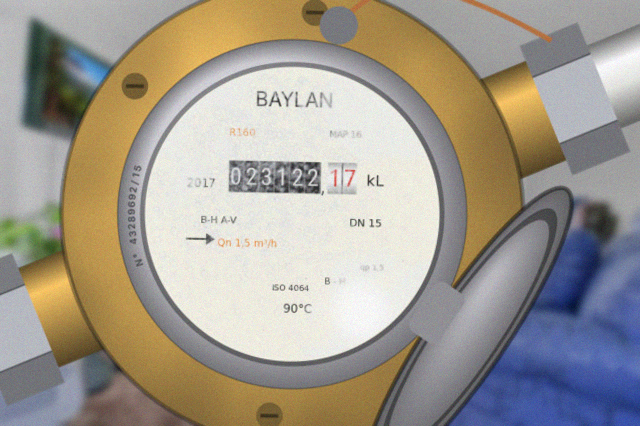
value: **23122.17** kL
